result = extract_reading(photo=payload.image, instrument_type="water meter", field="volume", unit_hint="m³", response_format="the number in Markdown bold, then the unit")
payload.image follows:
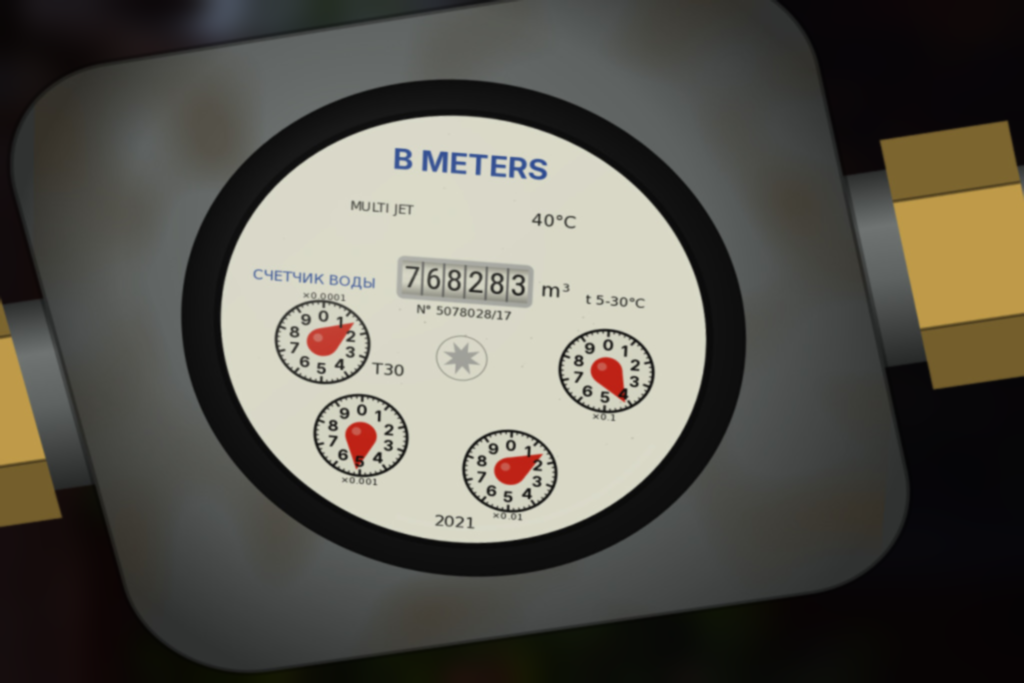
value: **768283.4151** m³
